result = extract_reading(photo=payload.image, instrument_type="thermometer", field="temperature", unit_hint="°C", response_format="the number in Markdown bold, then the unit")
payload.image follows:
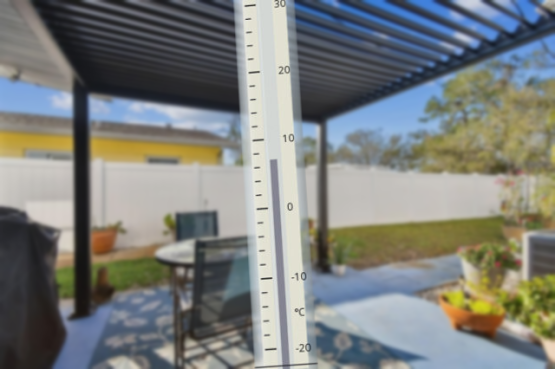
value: **7** °C
